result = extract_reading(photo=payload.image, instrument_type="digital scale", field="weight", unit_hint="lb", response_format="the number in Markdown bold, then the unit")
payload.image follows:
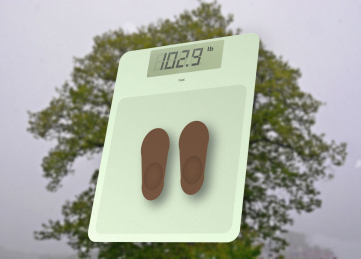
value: **102.9** lb
